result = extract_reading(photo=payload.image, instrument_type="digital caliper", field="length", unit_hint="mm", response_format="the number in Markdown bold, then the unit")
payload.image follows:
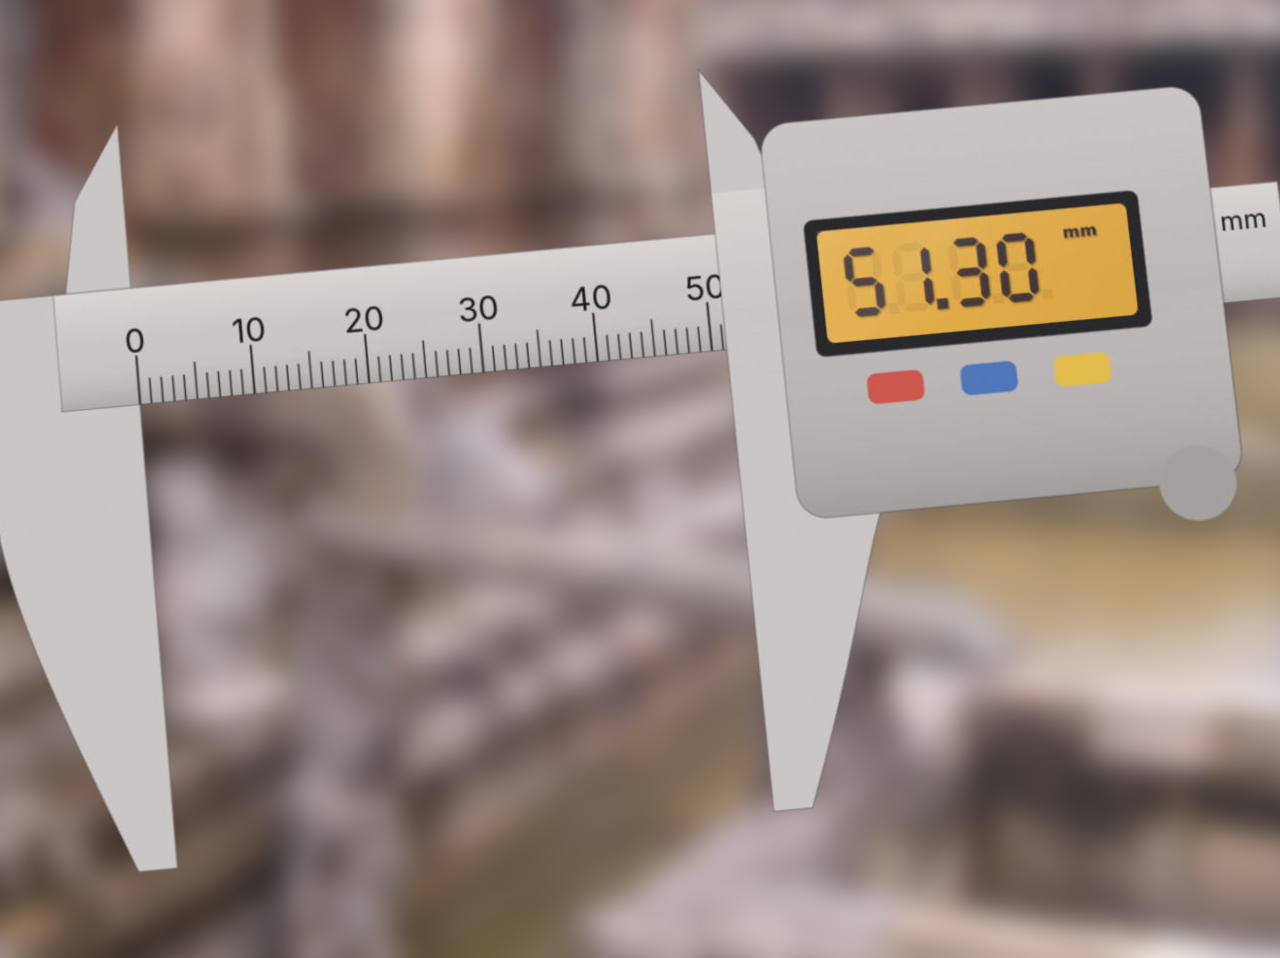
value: **51.30** mm
